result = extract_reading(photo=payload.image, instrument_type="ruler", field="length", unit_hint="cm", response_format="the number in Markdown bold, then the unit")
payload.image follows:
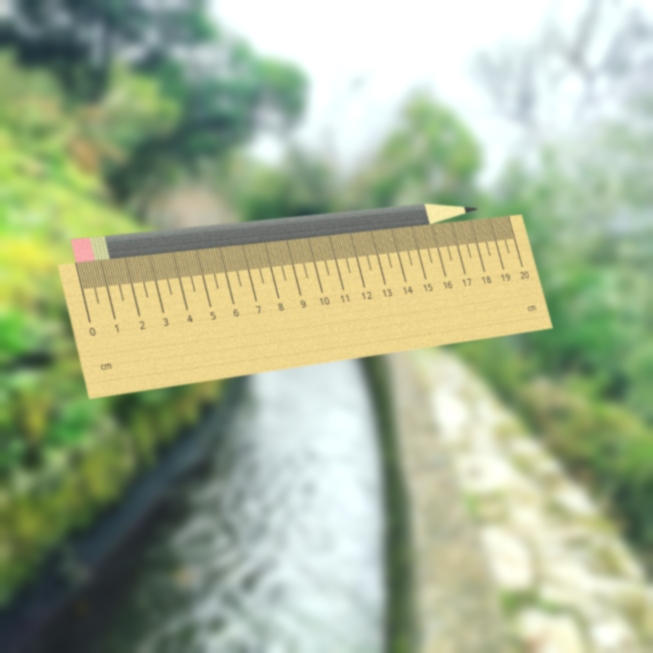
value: **18.5** cm
